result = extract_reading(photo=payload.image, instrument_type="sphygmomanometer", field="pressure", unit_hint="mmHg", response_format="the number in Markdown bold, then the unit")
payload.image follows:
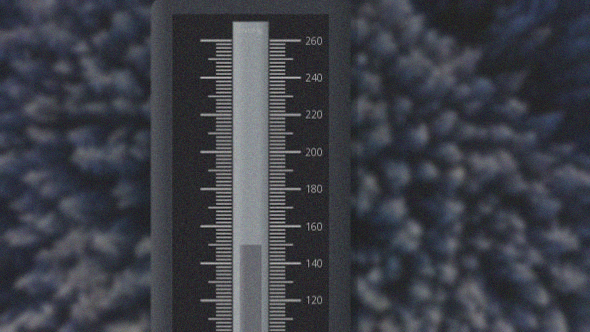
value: **150** mmHg
